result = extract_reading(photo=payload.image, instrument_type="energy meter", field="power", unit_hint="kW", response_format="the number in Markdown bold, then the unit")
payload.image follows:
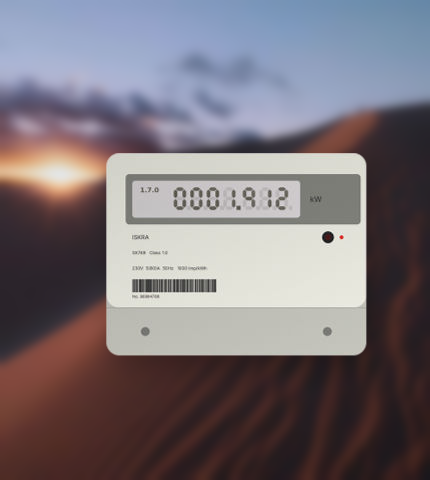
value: **1.912** kW
